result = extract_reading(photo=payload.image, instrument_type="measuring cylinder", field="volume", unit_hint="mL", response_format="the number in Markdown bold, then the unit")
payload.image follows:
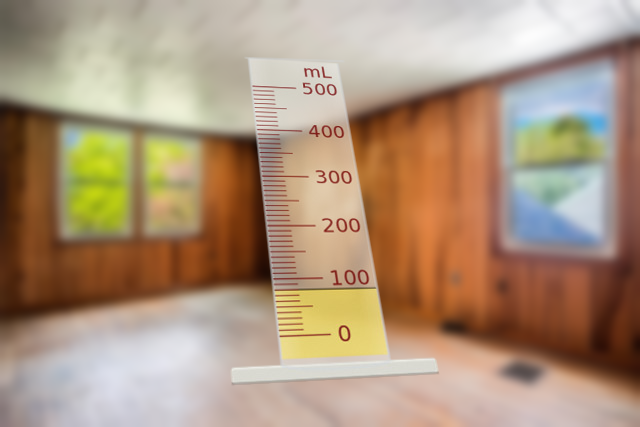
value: **80** mL
